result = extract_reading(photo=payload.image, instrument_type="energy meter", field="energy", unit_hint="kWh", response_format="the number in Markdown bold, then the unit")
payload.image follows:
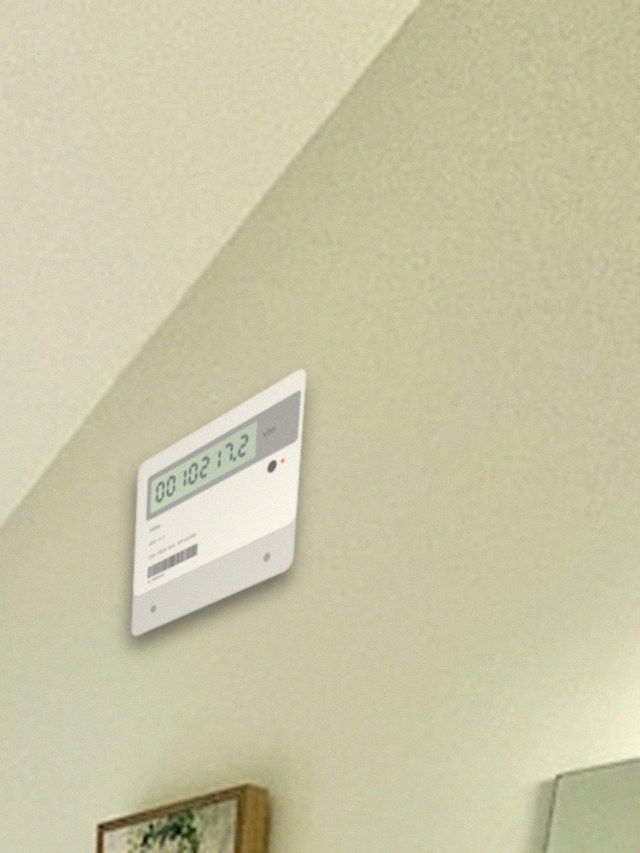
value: **10217.2** kWh
